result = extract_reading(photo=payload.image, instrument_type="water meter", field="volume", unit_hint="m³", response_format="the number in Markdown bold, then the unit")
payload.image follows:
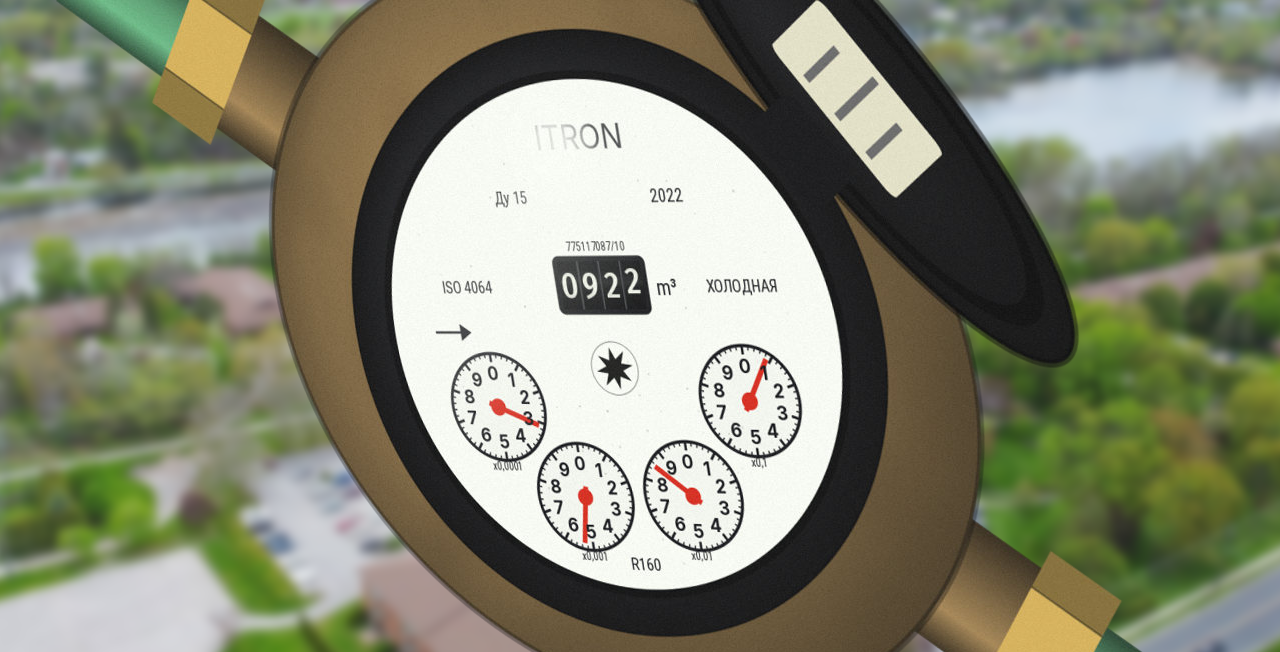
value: **922.0853** m³
